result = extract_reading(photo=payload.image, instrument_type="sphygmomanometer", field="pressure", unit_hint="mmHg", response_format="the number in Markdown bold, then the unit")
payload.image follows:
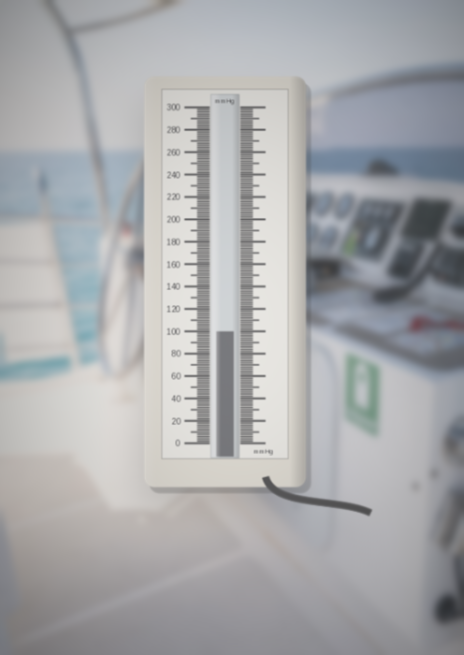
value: **100** mmHg
